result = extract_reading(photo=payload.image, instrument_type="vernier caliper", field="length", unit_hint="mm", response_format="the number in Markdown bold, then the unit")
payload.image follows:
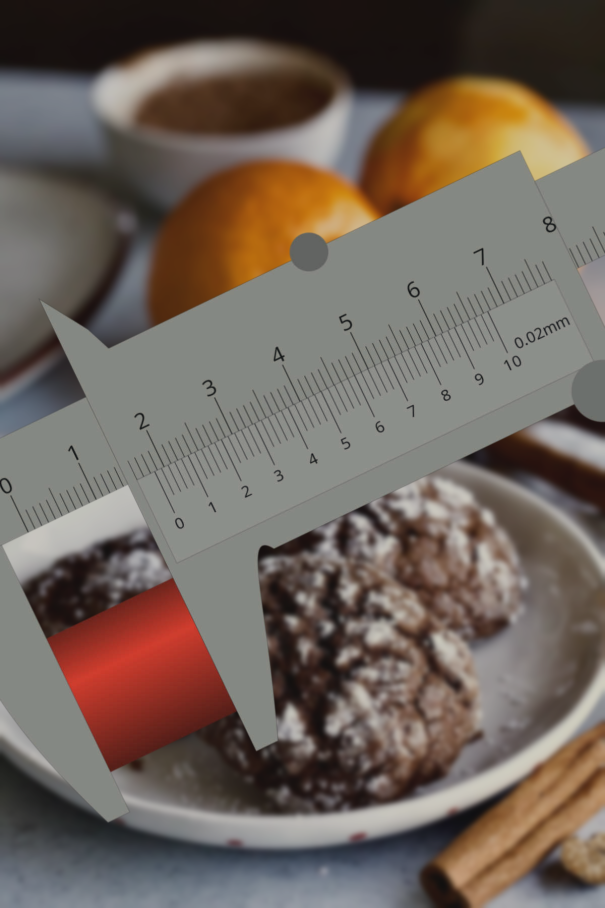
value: **18.6** mm
